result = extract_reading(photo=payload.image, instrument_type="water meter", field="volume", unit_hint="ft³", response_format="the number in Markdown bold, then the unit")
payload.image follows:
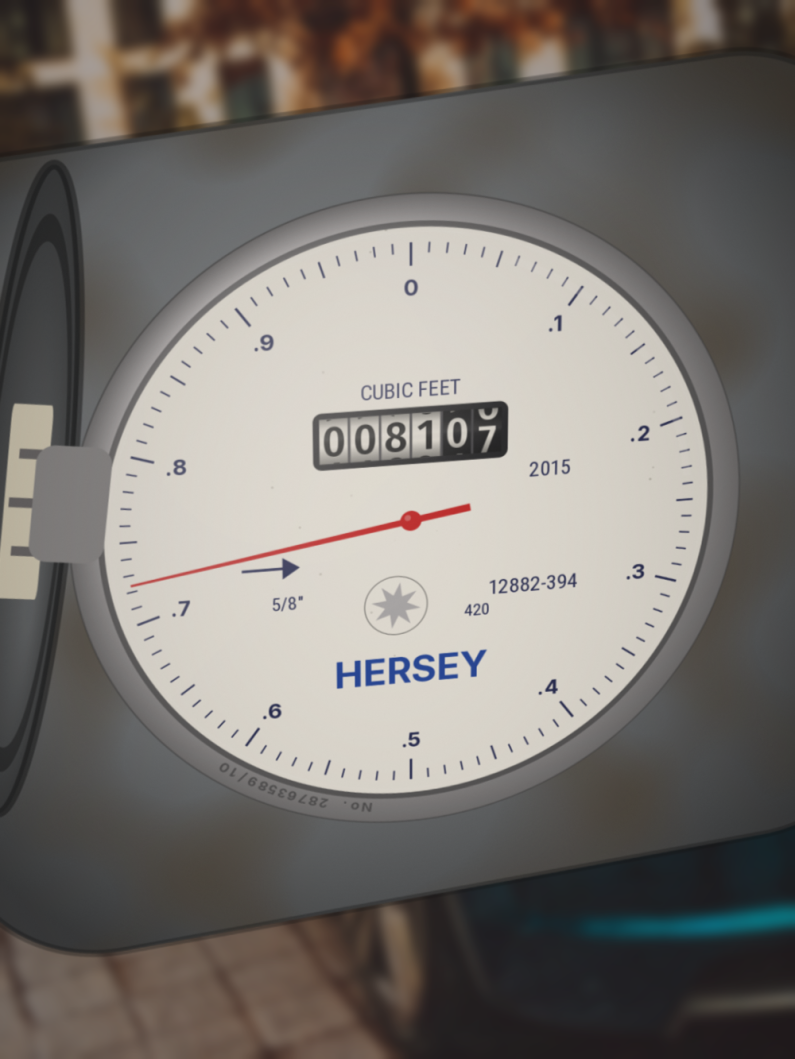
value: **8106.72** ft³
